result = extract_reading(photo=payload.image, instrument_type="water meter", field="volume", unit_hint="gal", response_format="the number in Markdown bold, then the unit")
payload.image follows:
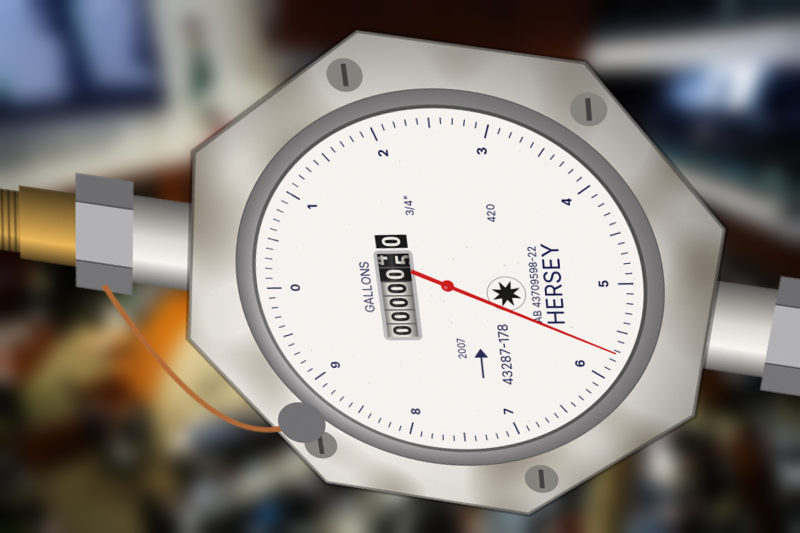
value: **45.7** gal
